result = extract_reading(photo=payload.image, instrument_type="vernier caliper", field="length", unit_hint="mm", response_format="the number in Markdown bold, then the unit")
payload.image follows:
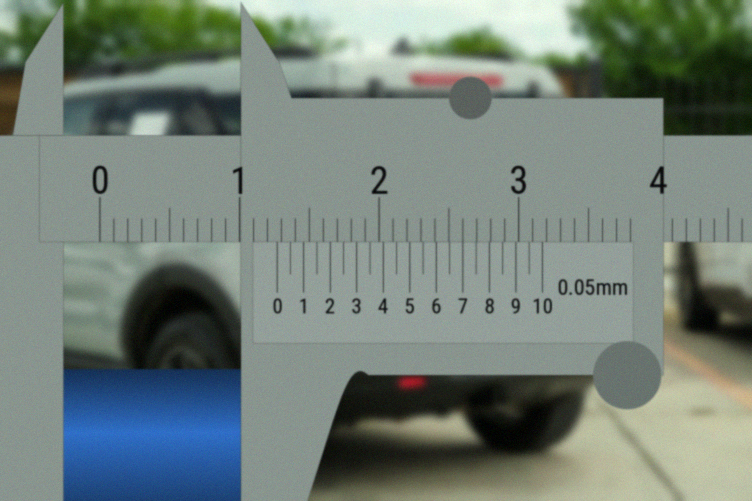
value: **12.7** mm
